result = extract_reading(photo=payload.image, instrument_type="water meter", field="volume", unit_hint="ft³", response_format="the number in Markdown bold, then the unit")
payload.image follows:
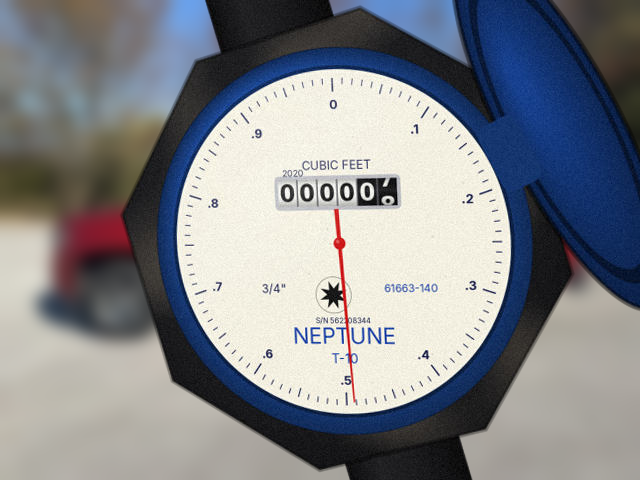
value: **7.49** ft³
